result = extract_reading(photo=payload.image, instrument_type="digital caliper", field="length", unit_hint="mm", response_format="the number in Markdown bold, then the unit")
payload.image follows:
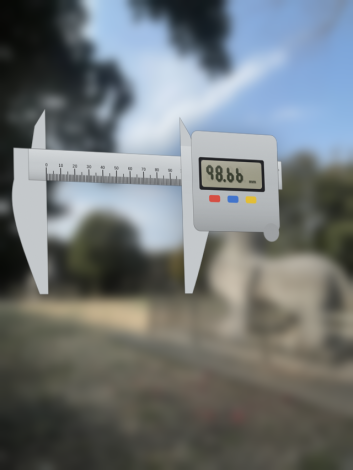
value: **98.66** mm
